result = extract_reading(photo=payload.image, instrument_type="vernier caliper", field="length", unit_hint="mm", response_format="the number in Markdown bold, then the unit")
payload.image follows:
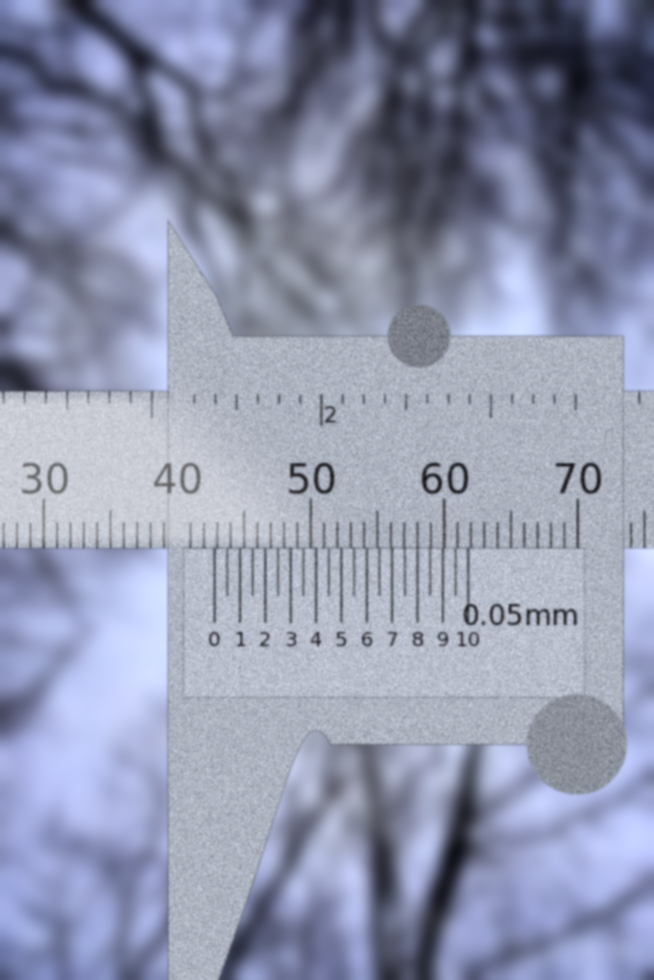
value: **42.8** mm
